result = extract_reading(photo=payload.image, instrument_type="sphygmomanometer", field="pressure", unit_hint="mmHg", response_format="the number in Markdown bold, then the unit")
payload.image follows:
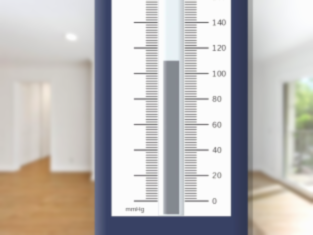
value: **110** mmHg
